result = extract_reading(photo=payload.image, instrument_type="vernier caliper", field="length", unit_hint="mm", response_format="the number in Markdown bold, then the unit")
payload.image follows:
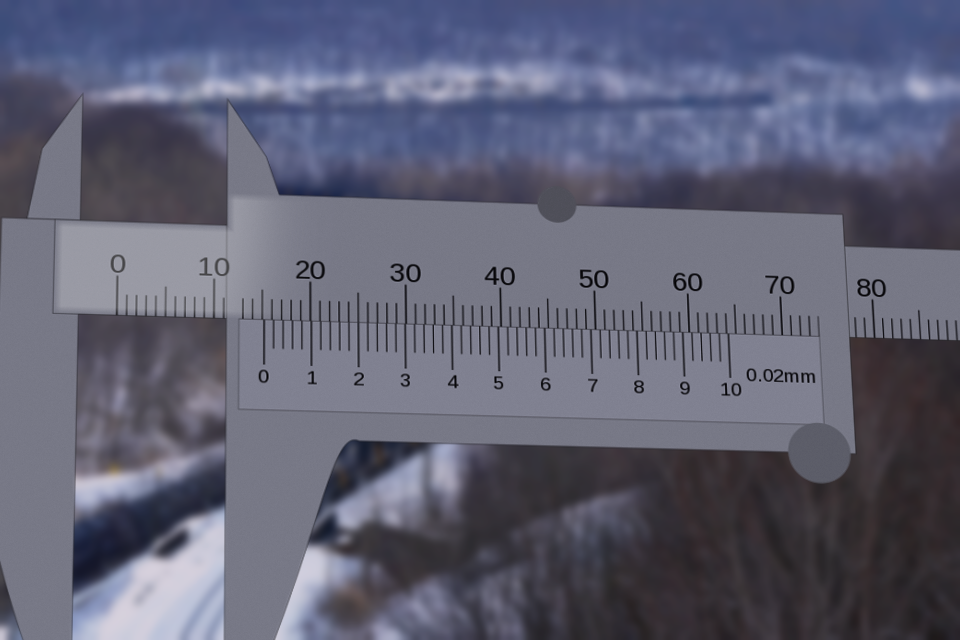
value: **15.2** mm
